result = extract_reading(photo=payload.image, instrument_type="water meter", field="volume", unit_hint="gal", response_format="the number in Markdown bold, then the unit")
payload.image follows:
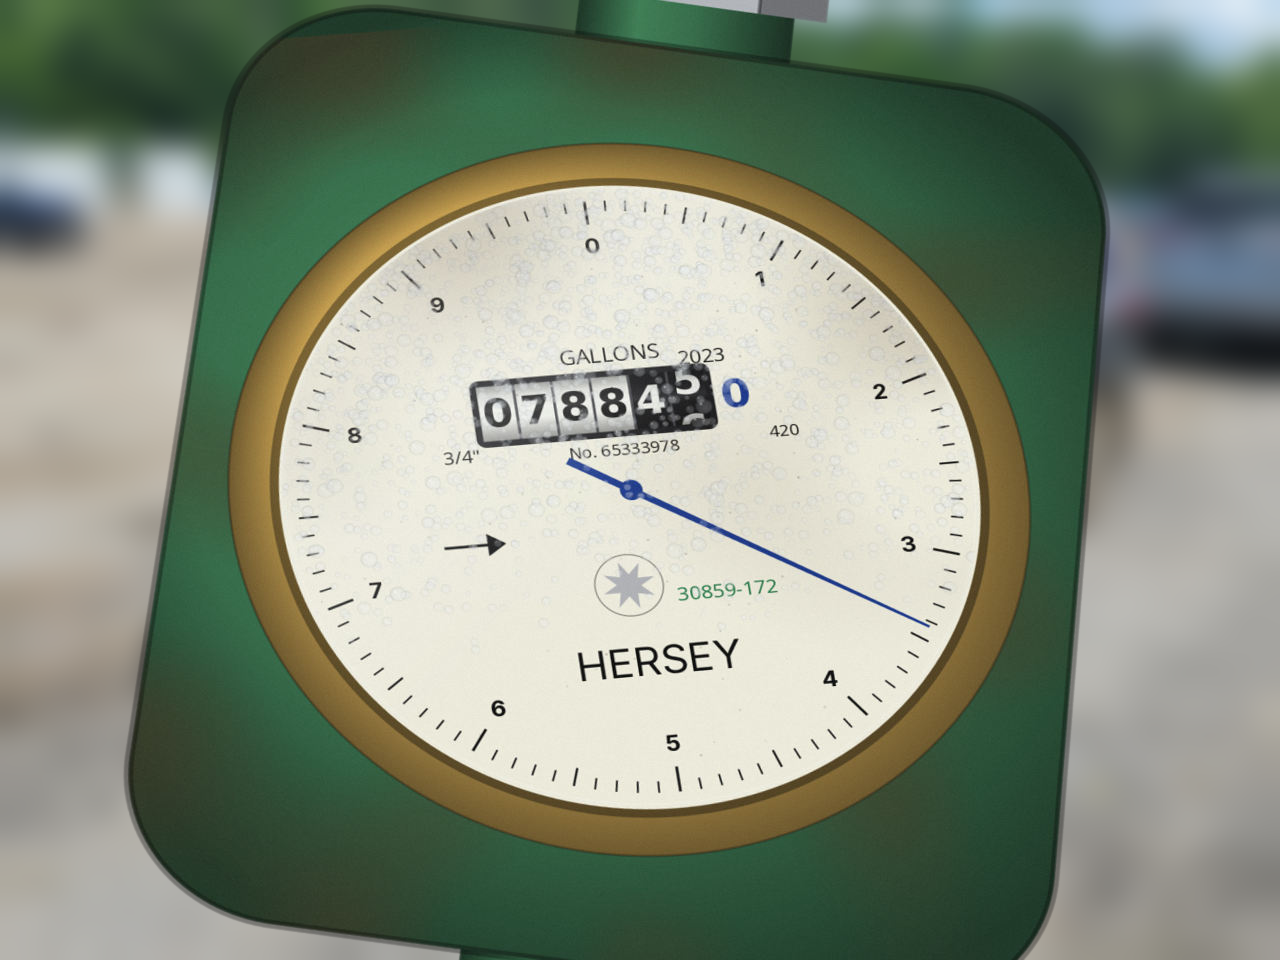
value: **788453.4** gal
